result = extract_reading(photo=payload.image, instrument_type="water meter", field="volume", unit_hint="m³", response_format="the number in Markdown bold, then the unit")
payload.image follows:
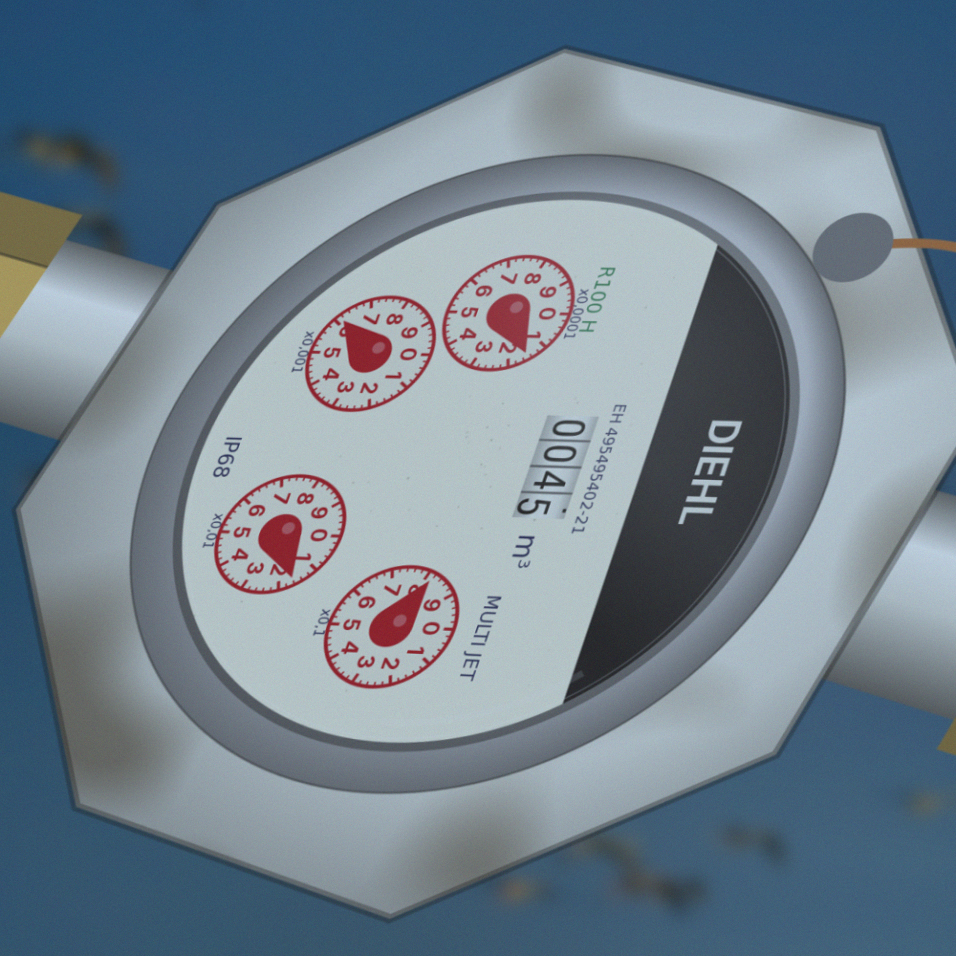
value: **44.8161** m³
